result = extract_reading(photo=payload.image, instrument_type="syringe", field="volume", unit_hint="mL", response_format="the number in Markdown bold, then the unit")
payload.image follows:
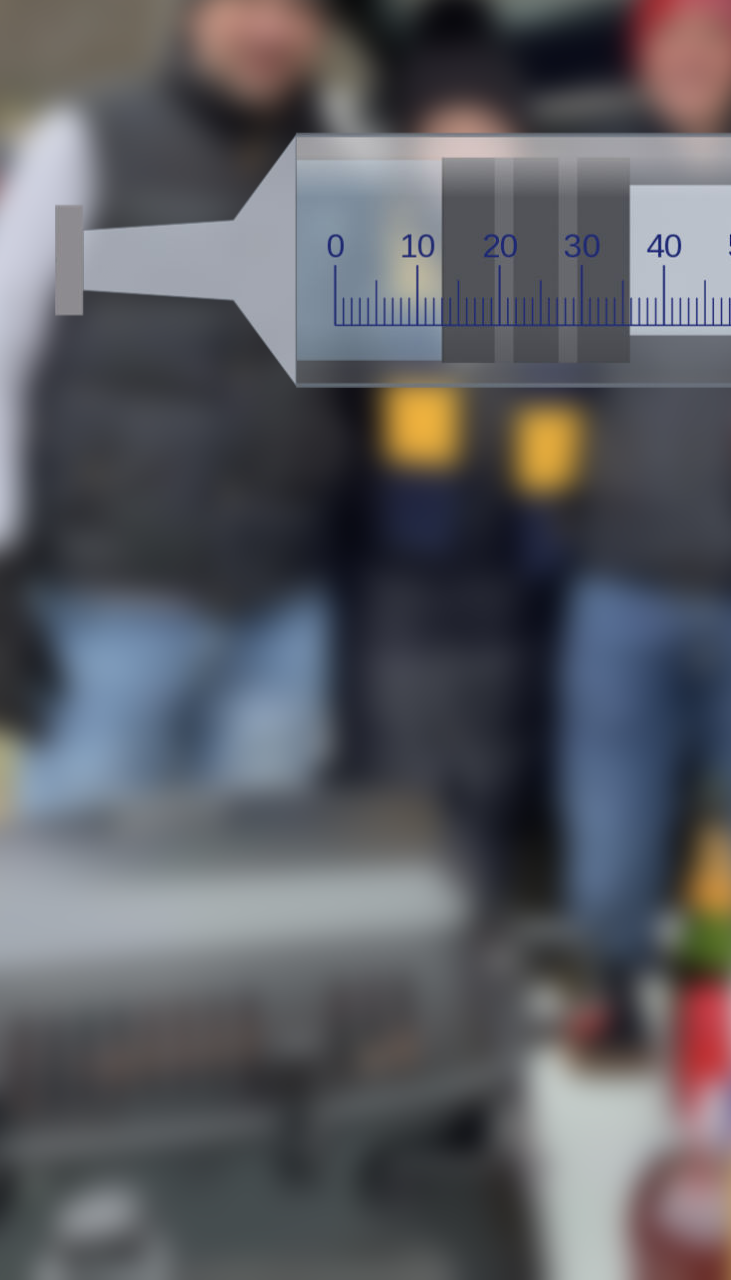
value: **13** mL
